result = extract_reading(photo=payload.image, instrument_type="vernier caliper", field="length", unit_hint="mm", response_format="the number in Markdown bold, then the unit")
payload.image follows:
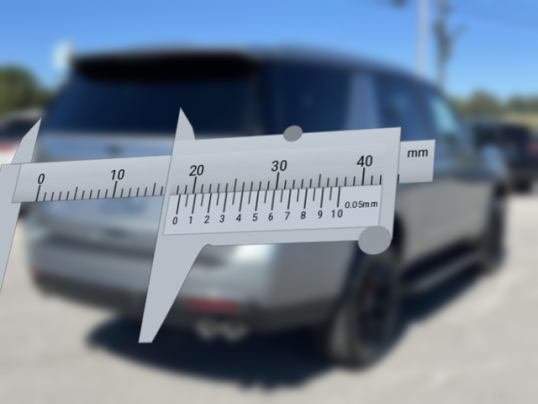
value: **18.4** mm
